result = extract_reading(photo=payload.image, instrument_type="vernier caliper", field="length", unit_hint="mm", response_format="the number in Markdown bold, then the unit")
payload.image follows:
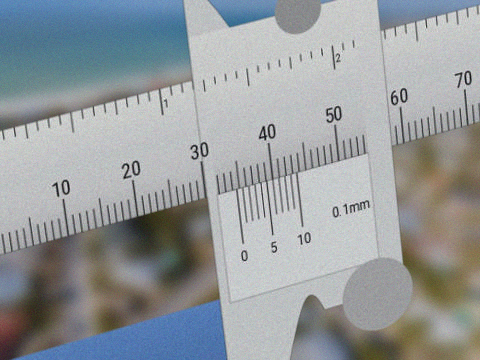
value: **34.6** mm
